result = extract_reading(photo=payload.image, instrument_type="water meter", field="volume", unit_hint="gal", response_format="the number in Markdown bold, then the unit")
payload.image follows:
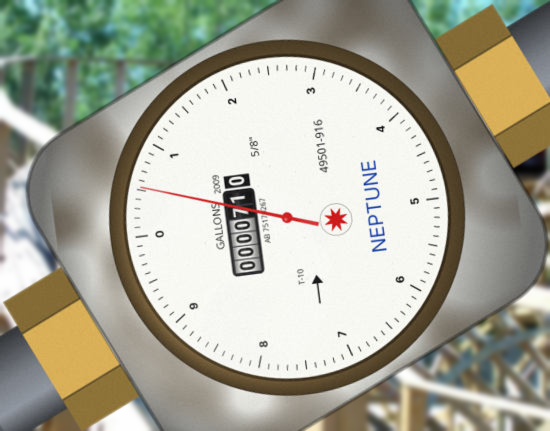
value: **710.5** gal
